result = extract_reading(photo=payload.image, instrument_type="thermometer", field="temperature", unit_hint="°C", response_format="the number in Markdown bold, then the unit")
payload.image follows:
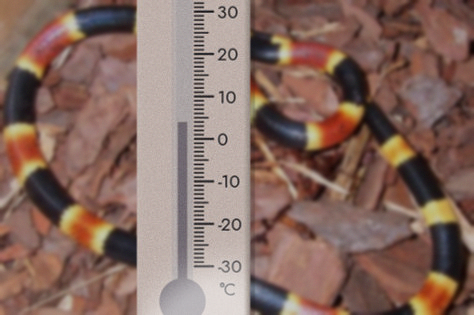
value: **4** °C
